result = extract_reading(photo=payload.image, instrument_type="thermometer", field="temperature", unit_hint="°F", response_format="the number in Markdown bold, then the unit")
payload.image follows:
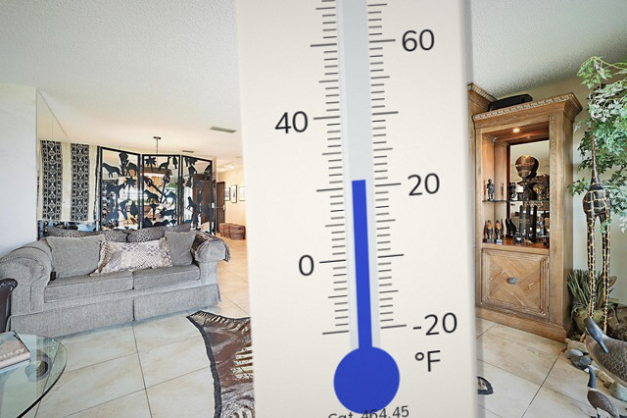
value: **22** °F
